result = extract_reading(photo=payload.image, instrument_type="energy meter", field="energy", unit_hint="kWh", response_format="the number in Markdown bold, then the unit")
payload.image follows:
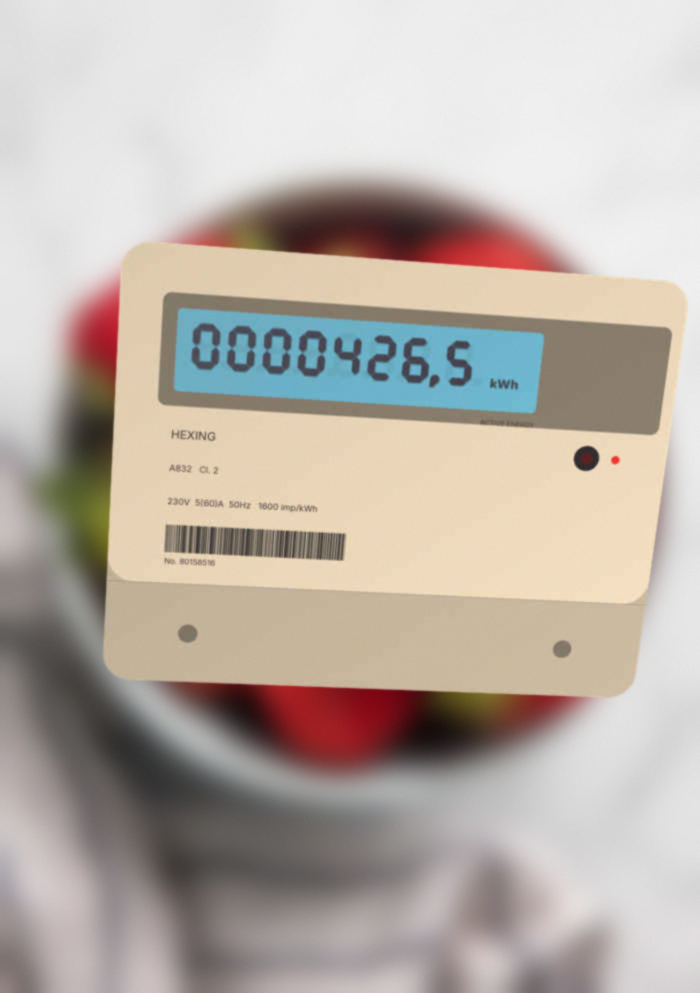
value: **426.5** kWh
